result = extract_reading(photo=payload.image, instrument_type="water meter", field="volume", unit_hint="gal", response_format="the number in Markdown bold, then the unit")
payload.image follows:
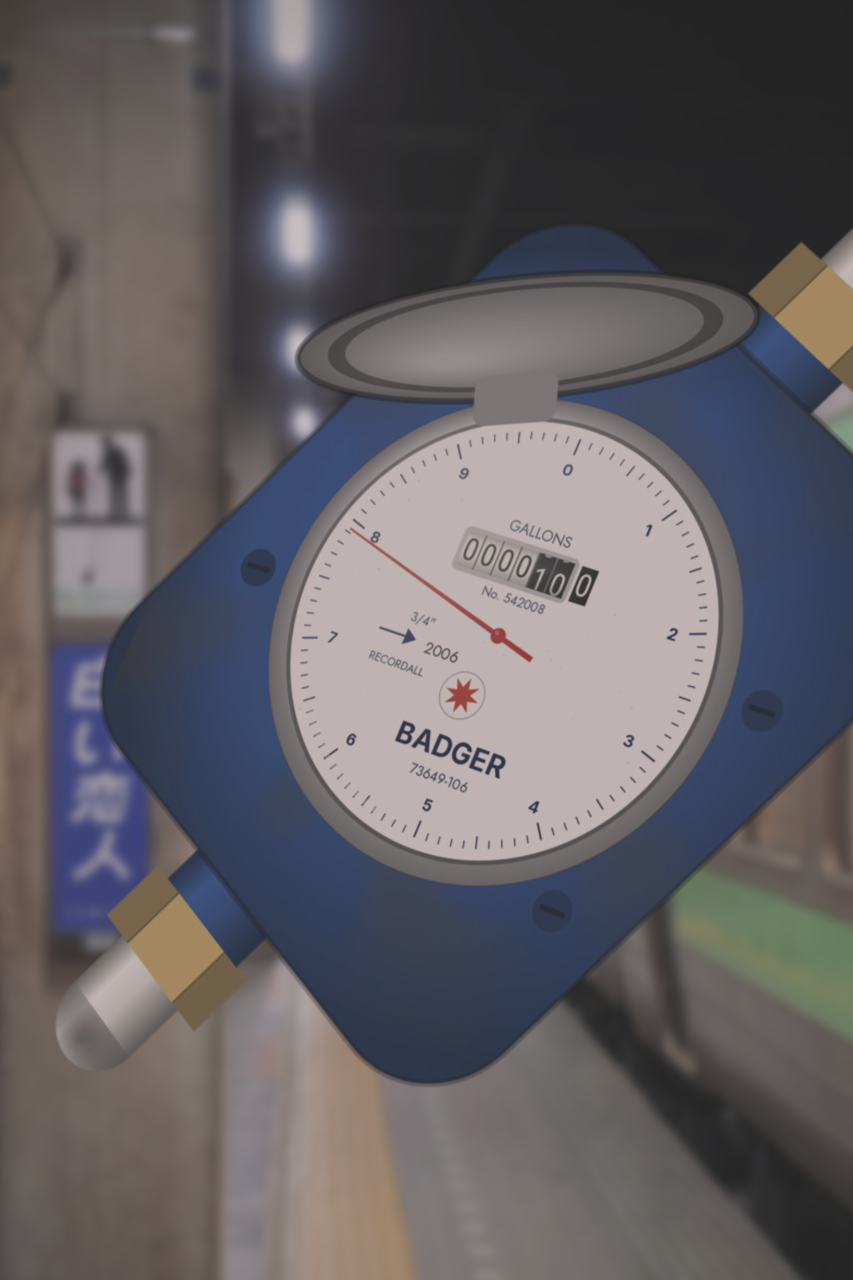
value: **97.9** gal
